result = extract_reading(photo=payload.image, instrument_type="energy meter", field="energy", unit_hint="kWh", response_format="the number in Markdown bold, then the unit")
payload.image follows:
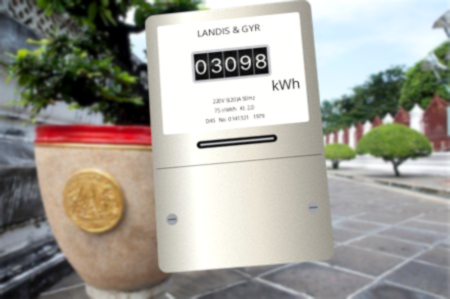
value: **3098** kWh
